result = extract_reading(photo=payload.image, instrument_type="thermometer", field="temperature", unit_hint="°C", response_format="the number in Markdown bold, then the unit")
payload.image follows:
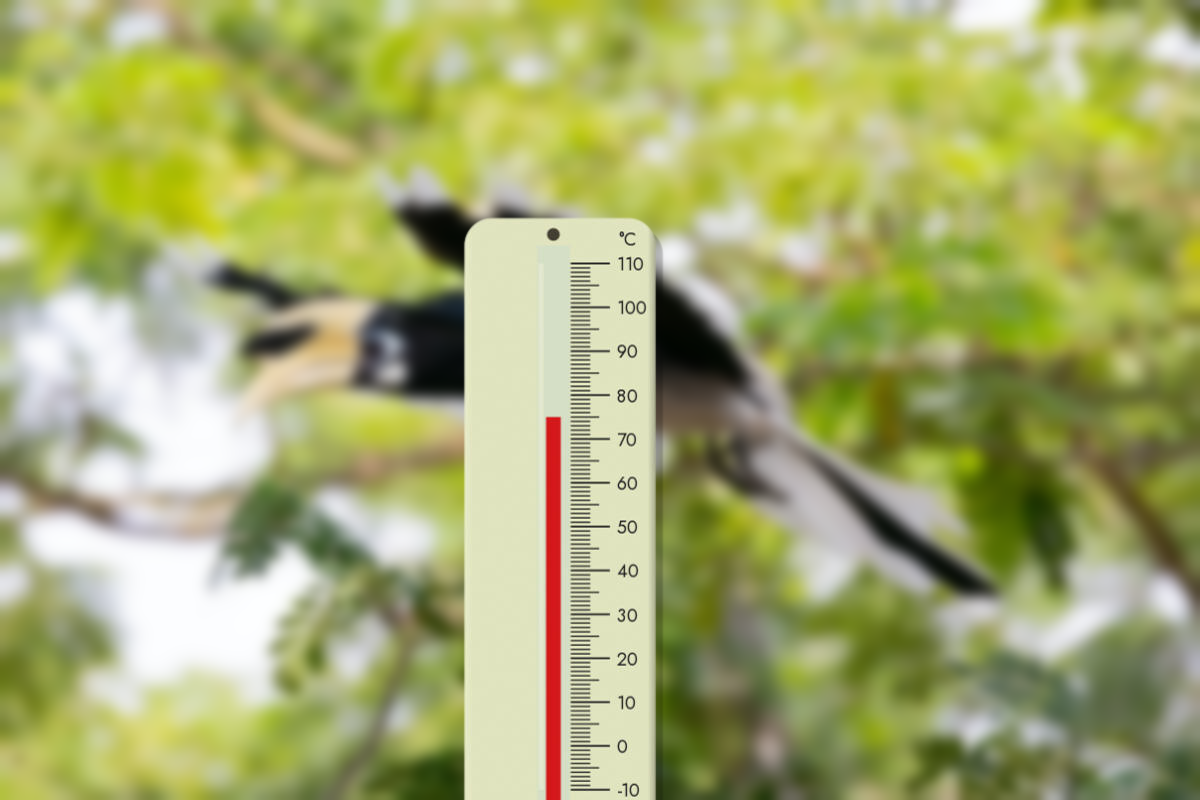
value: **75** °C
